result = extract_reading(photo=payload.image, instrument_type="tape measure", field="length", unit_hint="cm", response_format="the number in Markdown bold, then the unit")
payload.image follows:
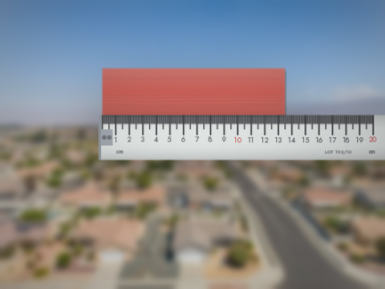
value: **13.5** cm
